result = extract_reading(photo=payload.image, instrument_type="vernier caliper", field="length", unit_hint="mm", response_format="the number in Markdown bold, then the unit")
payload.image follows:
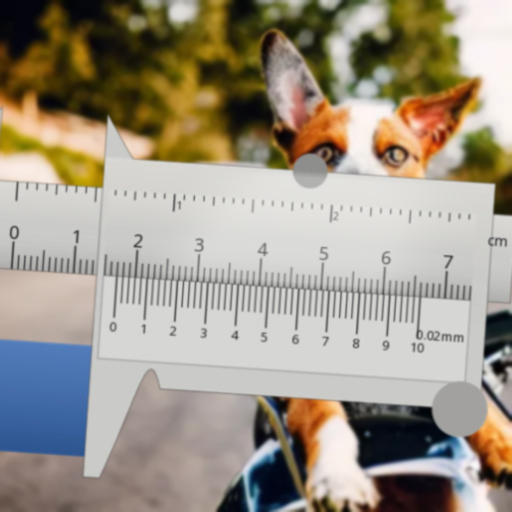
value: **17.0** mm
